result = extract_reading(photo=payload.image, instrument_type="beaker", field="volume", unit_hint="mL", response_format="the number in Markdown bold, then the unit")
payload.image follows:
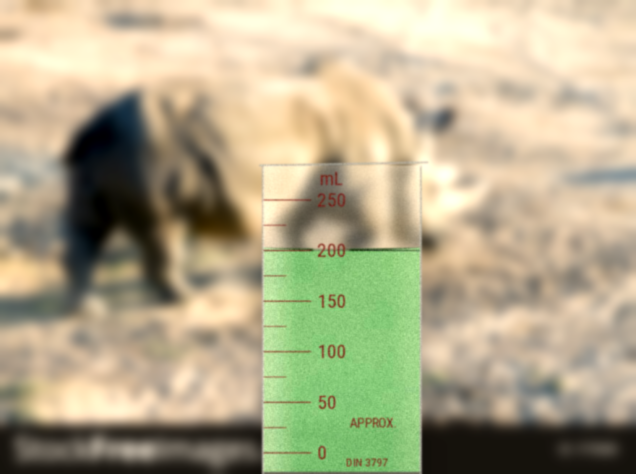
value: **200** mL
